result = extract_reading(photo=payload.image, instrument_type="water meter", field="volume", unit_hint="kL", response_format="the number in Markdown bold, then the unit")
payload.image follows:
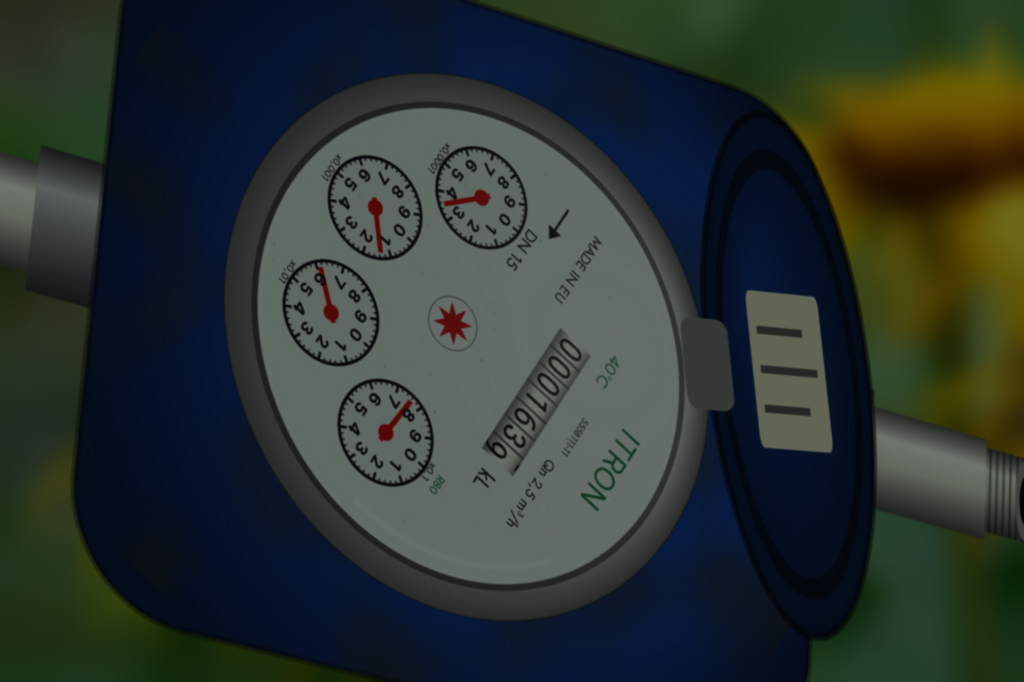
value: **1638.7613** kL
